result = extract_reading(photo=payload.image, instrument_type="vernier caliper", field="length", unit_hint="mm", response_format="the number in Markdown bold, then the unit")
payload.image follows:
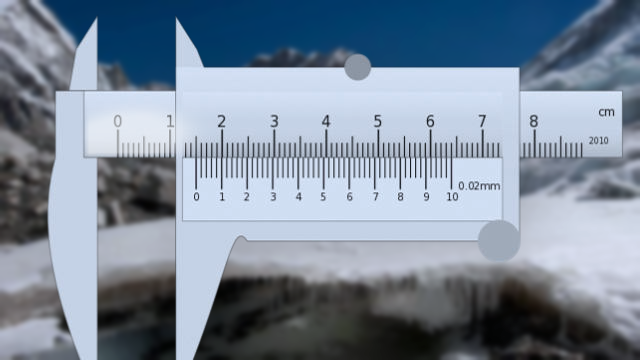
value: **15.0** mm
